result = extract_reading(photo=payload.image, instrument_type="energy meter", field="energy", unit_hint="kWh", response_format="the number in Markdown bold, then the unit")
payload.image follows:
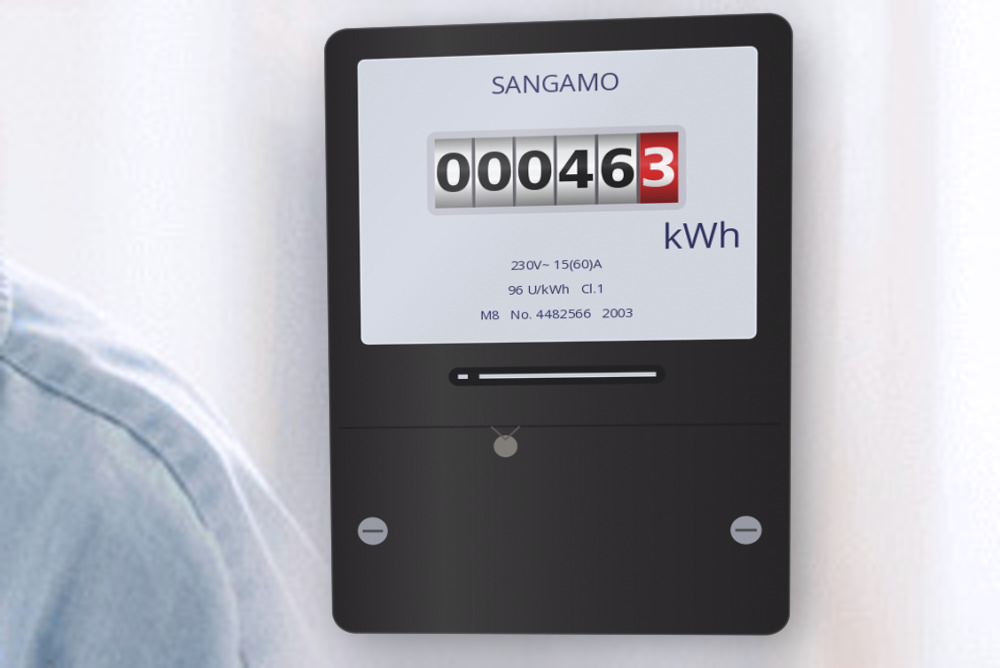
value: **46.3** kWh
